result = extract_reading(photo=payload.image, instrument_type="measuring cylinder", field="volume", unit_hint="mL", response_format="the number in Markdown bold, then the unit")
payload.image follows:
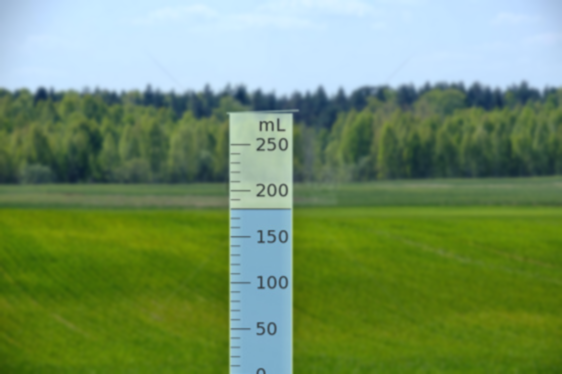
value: **180** mL
